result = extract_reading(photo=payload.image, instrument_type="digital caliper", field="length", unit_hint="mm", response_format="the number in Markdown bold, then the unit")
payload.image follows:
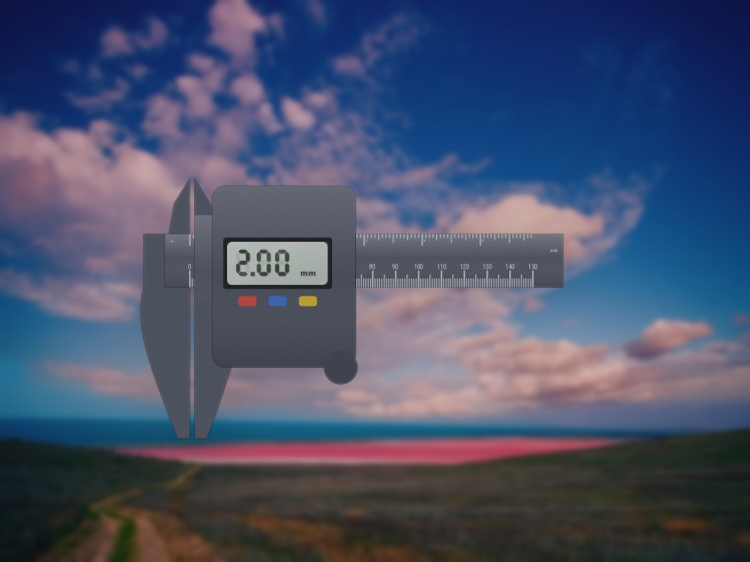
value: **2.00** mm
